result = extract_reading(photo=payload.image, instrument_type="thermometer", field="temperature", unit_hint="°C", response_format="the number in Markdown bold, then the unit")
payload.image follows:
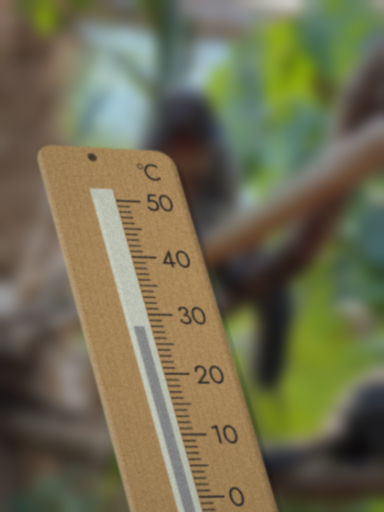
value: **28** °C
